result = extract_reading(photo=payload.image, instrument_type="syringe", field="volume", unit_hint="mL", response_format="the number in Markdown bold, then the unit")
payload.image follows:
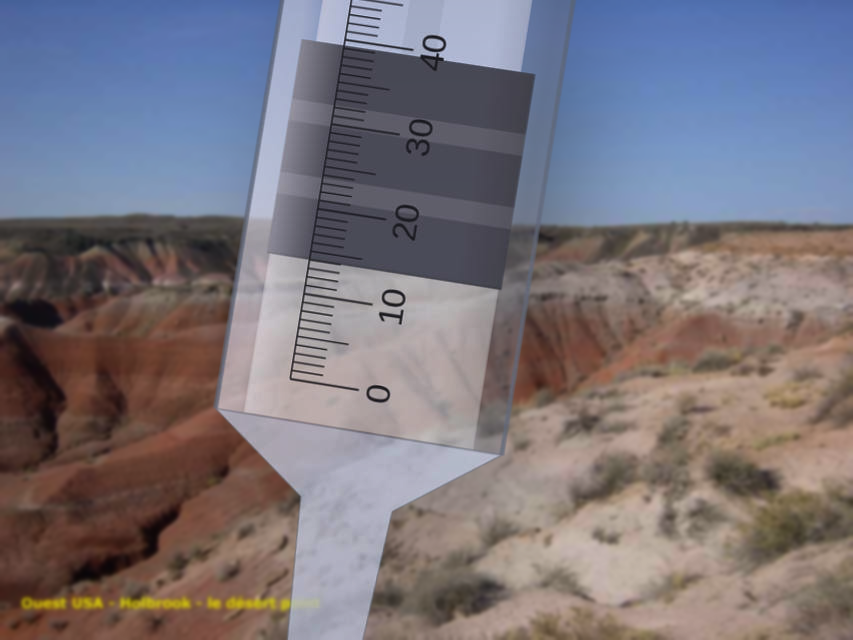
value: **14** mL
